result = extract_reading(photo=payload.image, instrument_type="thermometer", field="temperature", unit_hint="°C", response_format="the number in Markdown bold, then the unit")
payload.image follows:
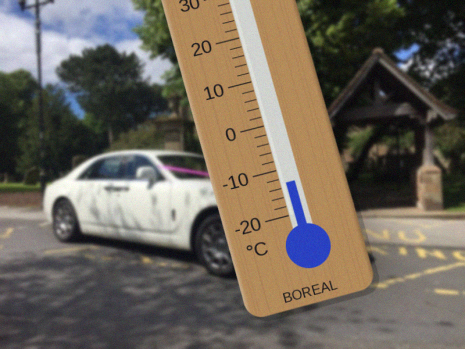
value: **-13** °C
